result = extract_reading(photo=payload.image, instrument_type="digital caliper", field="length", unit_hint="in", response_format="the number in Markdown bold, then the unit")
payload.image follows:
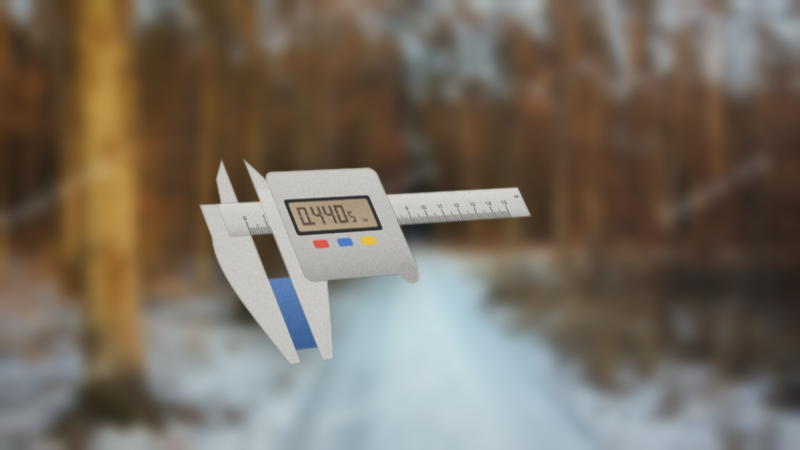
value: **0.4405** in
